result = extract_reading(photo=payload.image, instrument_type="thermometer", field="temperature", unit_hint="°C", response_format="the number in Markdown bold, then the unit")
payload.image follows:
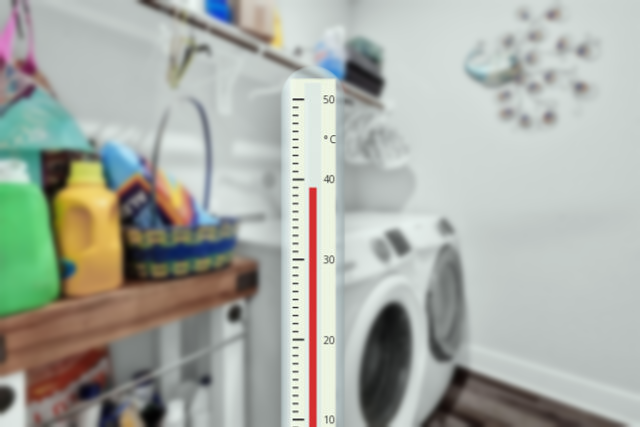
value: **39** °C
